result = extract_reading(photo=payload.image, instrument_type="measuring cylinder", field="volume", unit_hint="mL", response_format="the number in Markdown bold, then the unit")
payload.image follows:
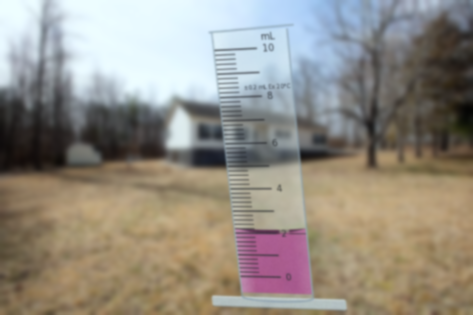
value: **2** mL
